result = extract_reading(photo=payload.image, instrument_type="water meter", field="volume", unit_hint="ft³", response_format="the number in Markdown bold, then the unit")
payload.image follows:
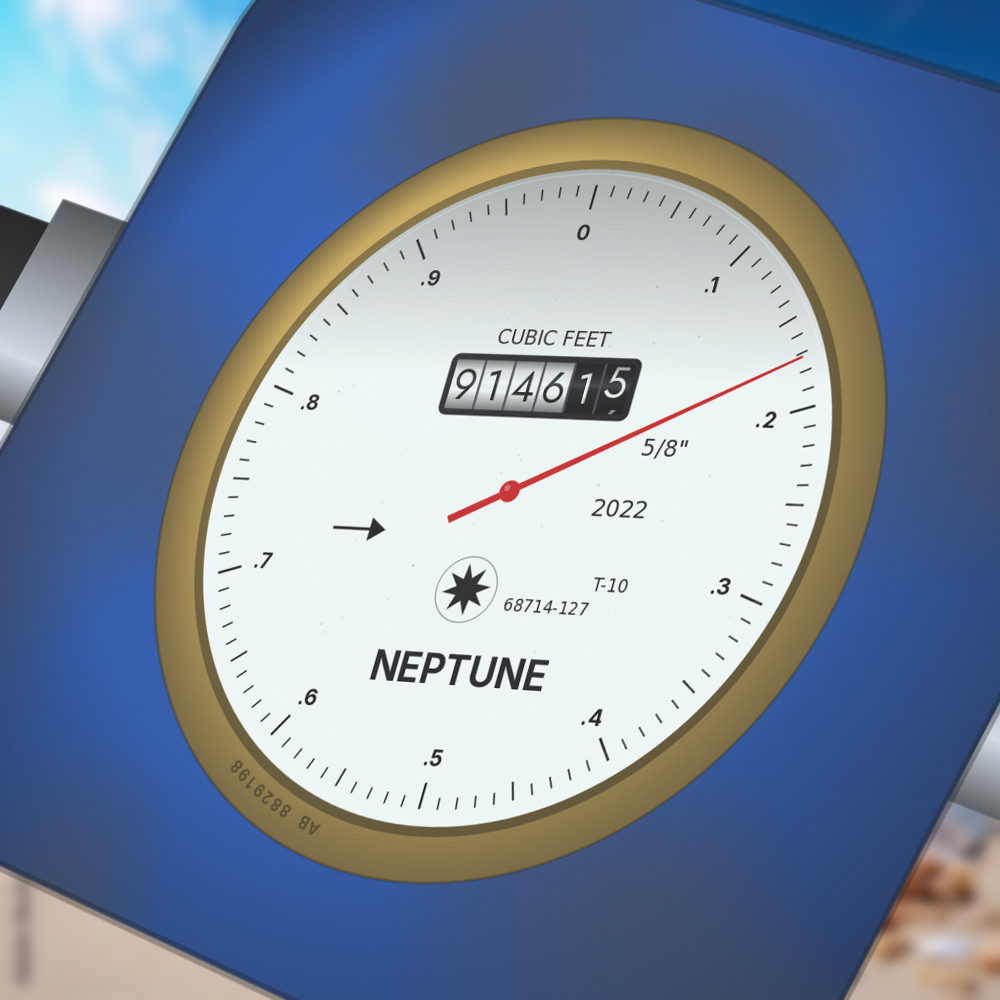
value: **914615.17** ft³
